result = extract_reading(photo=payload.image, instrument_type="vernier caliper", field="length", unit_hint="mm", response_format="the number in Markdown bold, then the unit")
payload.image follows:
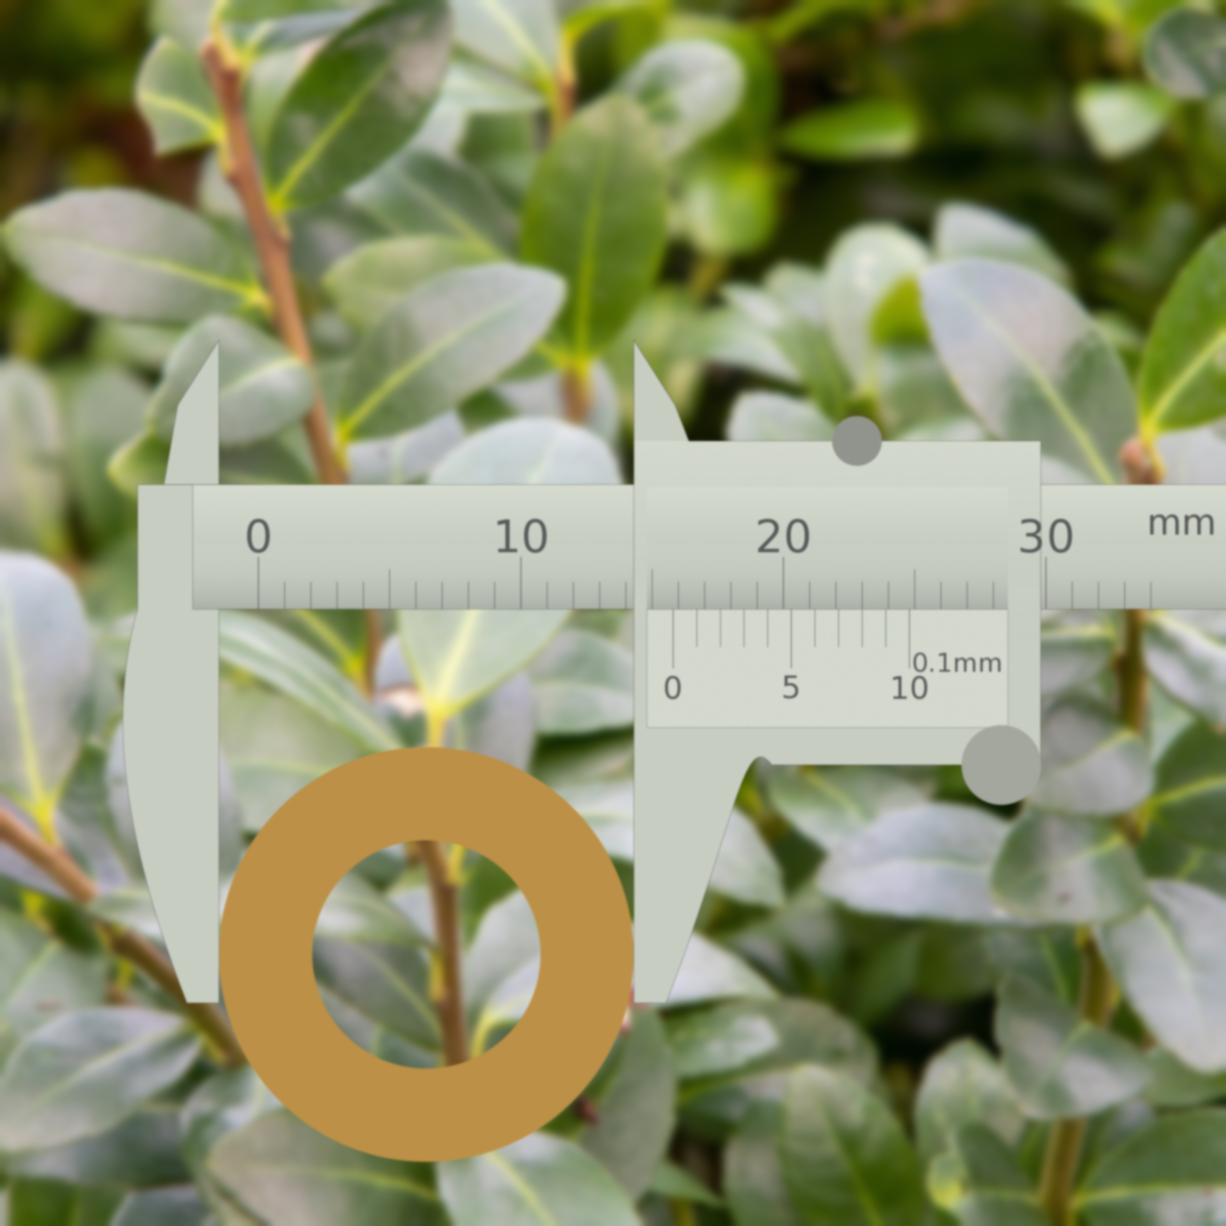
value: **15.8** mm
